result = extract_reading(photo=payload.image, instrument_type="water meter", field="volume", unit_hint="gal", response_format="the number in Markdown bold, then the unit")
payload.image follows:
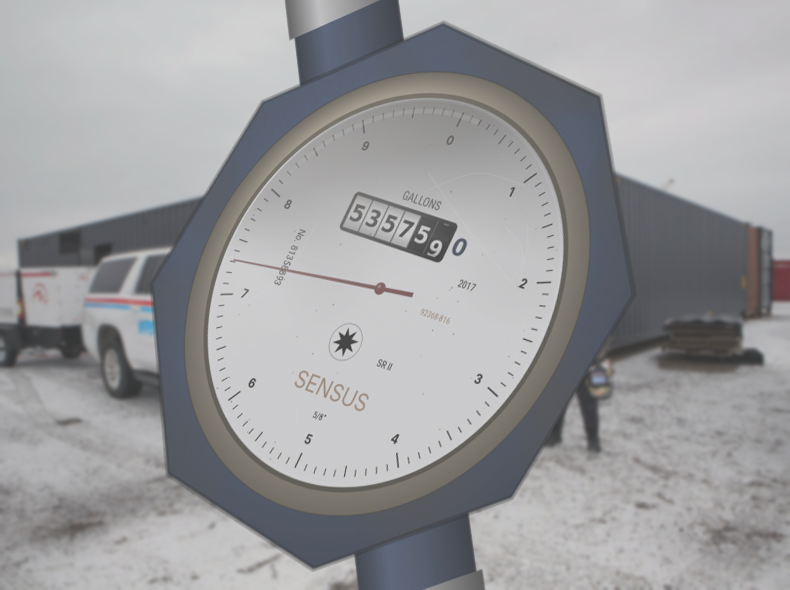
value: **5357587.3** gal
